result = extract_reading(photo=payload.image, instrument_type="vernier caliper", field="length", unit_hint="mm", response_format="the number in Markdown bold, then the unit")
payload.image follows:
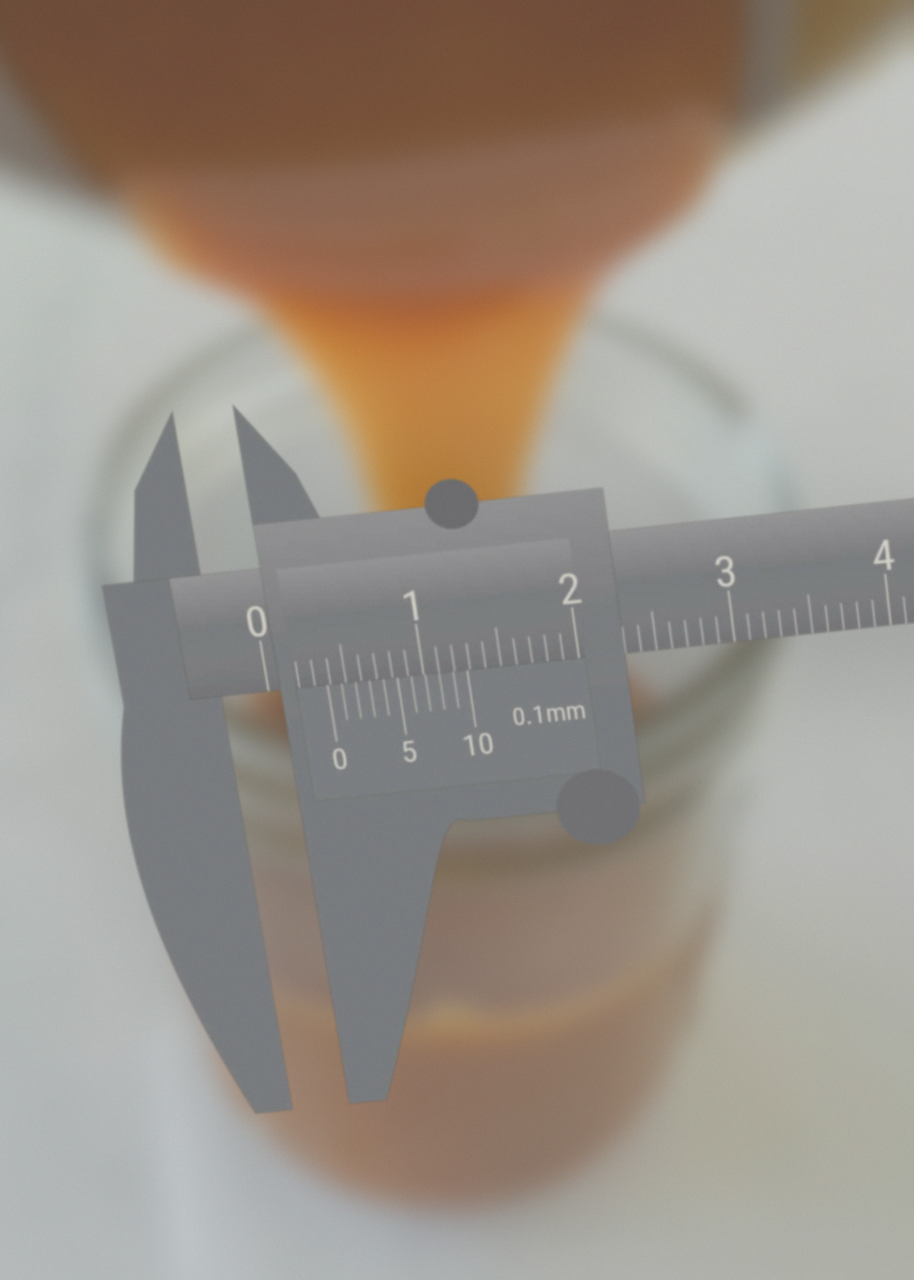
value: **3.8** mm
